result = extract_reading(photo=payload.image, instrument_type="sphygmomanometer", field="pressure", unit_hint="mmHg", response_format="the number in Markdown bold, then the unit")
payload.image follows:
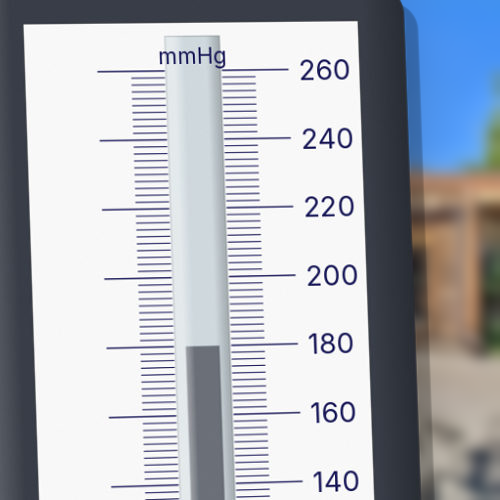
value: **180** mmHg
